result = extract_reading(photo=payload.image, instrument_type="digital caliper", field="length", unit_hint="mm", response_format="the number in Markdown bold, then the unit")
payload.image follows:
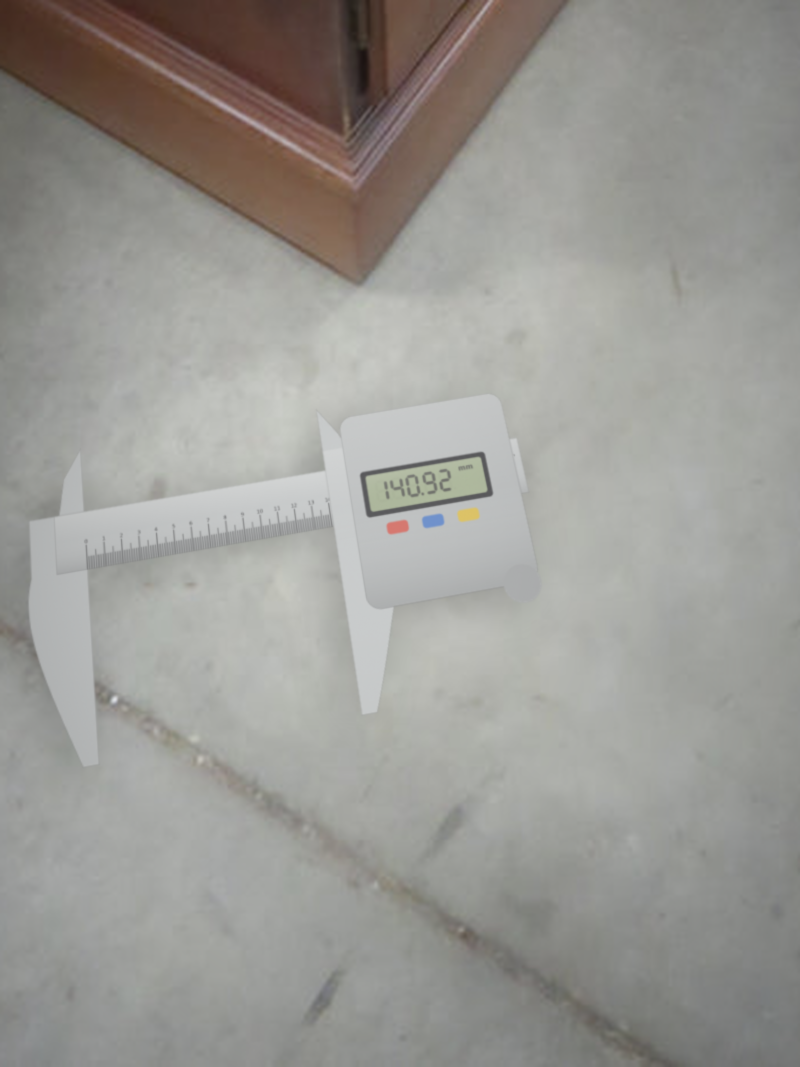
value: **140.92** mm
